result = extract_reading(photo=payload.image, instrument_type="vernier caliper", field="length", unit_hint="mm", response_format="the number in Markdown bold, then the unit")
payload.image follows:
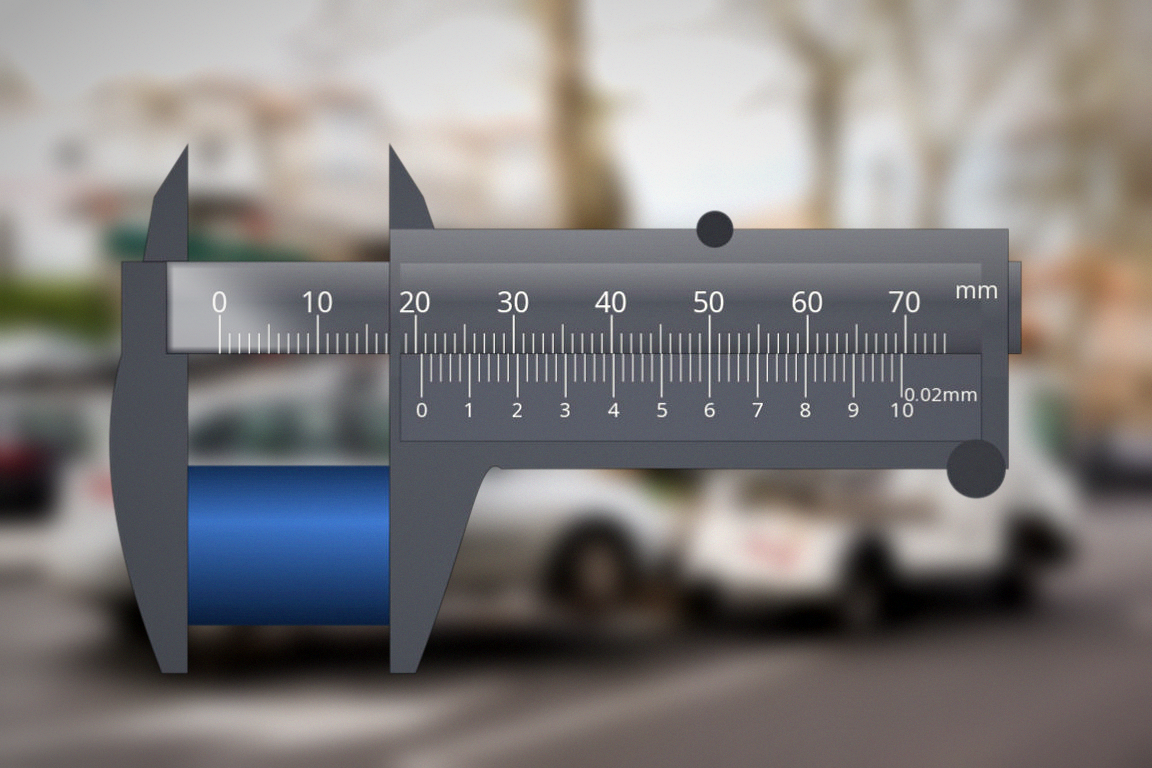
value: **20.6** mm
